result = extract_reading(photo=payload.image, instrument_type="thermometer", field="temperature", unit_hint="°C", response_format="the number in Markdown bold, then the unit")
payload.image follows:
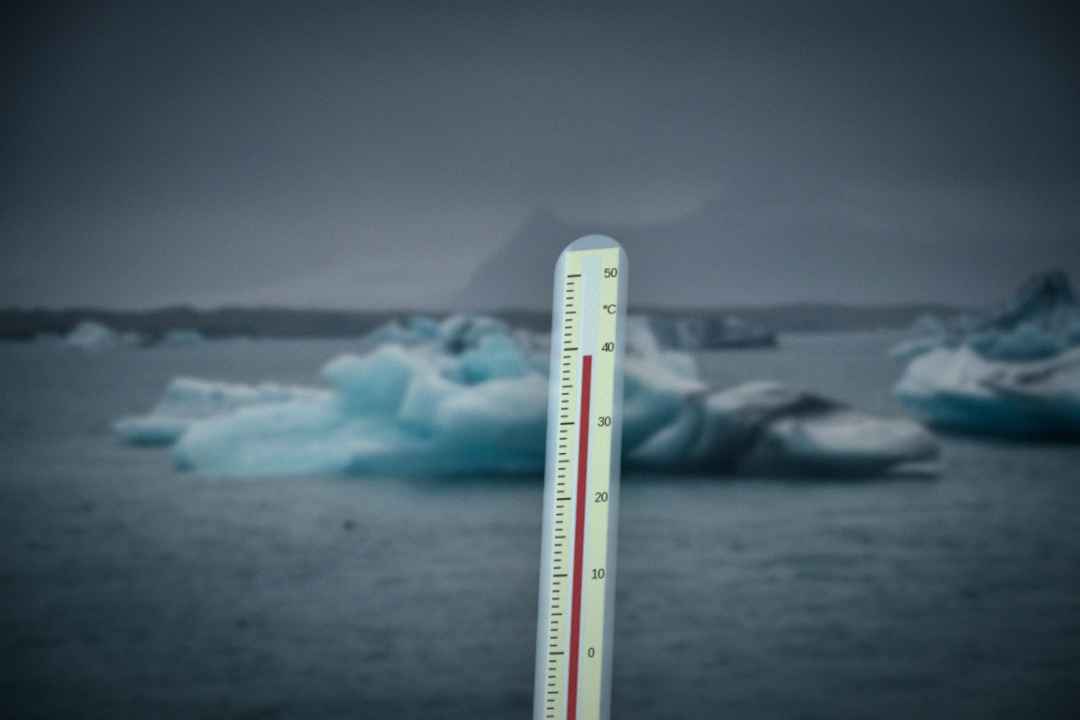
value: **39** °C
